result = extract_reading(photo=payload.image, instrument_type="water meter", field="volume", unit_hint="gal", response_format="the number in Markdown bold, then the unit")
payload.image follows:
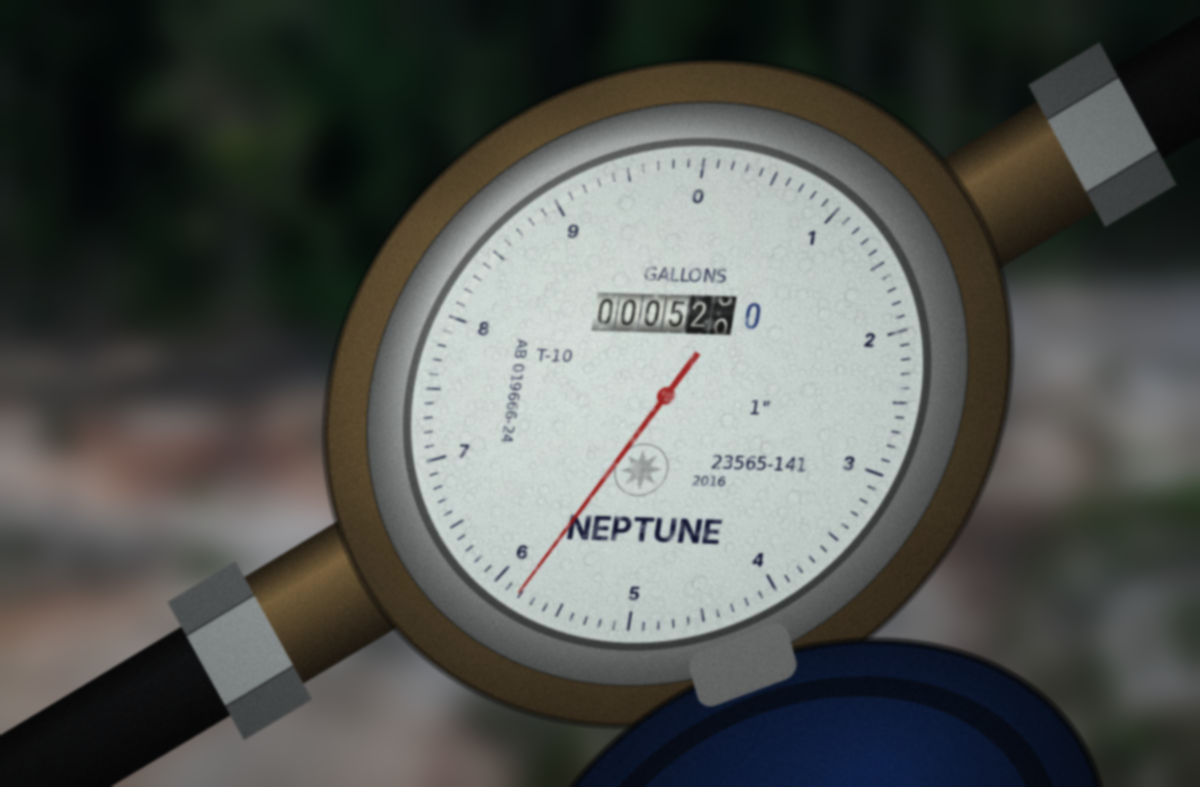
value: **5285.8** gal
